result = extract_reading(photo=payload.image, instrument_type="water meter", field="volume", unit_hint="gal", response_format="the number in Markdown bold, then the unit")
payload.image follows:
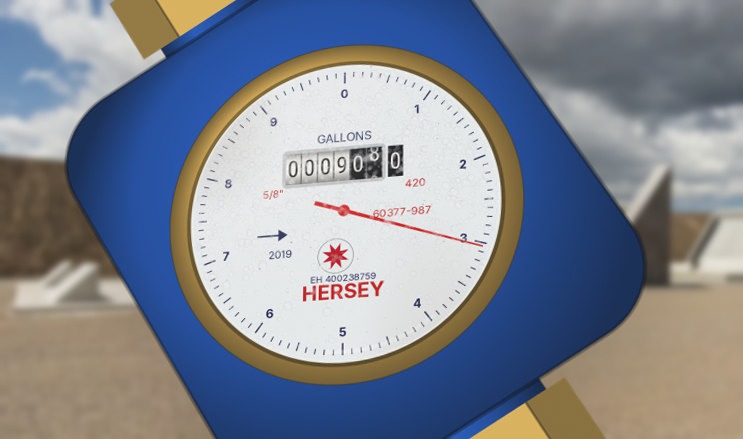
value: **9083.0** gal
